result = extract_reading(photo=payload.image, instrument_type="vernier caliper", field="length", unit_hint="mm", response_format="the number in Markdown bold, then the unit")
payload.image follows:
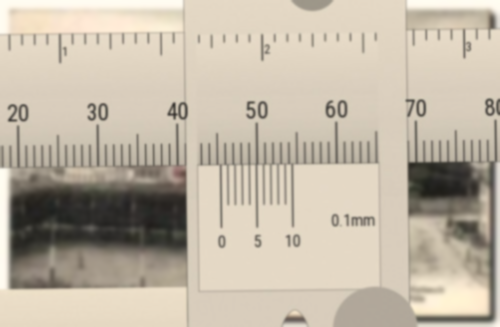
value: **45.4** mm
